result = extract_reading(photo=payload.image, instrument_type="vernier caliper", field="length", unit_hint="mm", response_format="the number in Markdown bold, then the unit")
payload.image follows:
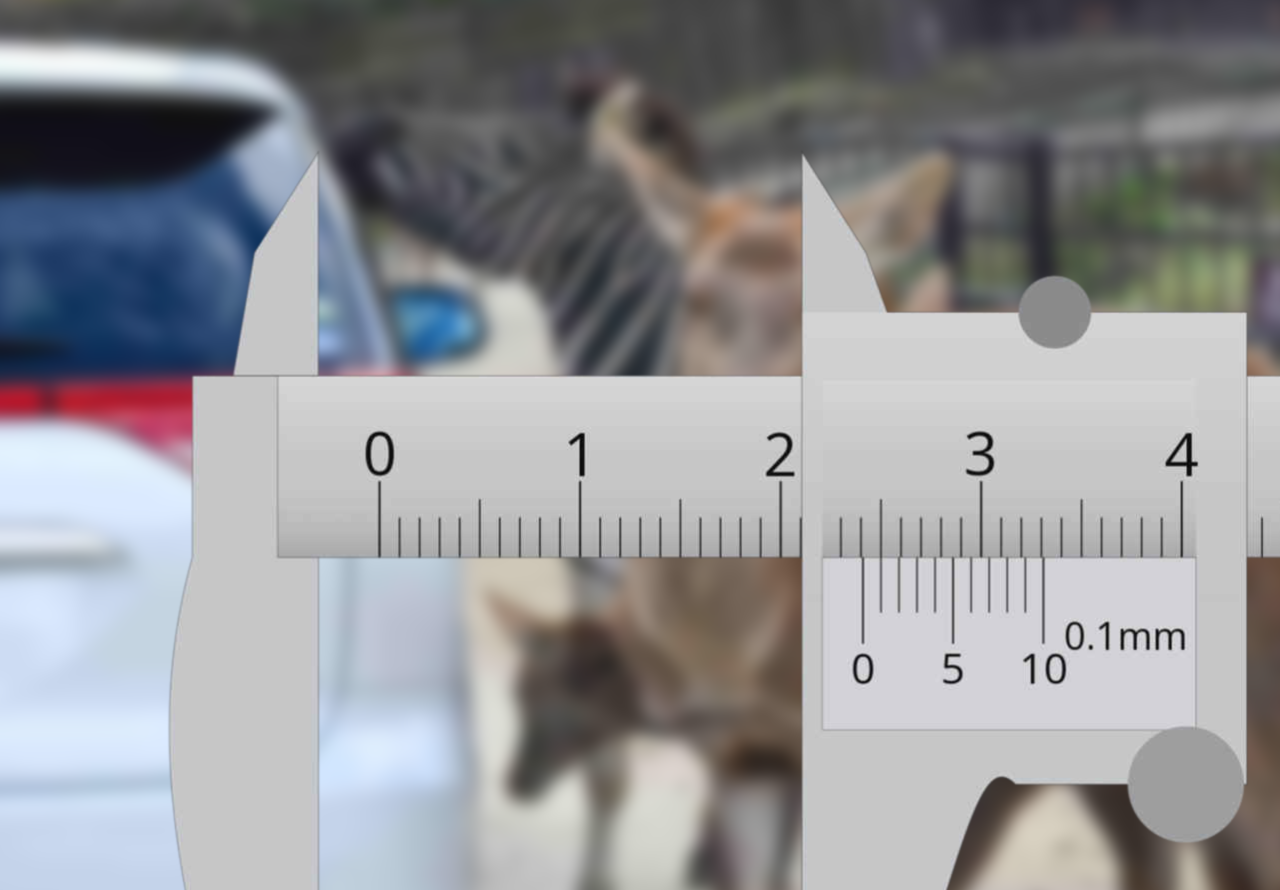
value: **24.1** mm
